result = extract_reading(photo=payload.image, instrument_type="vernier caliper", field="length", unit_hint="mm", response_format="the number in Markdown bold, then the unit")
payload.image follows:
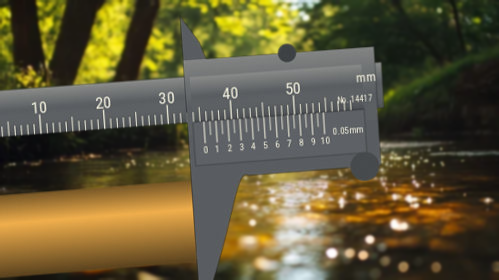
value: **35.6** mm
